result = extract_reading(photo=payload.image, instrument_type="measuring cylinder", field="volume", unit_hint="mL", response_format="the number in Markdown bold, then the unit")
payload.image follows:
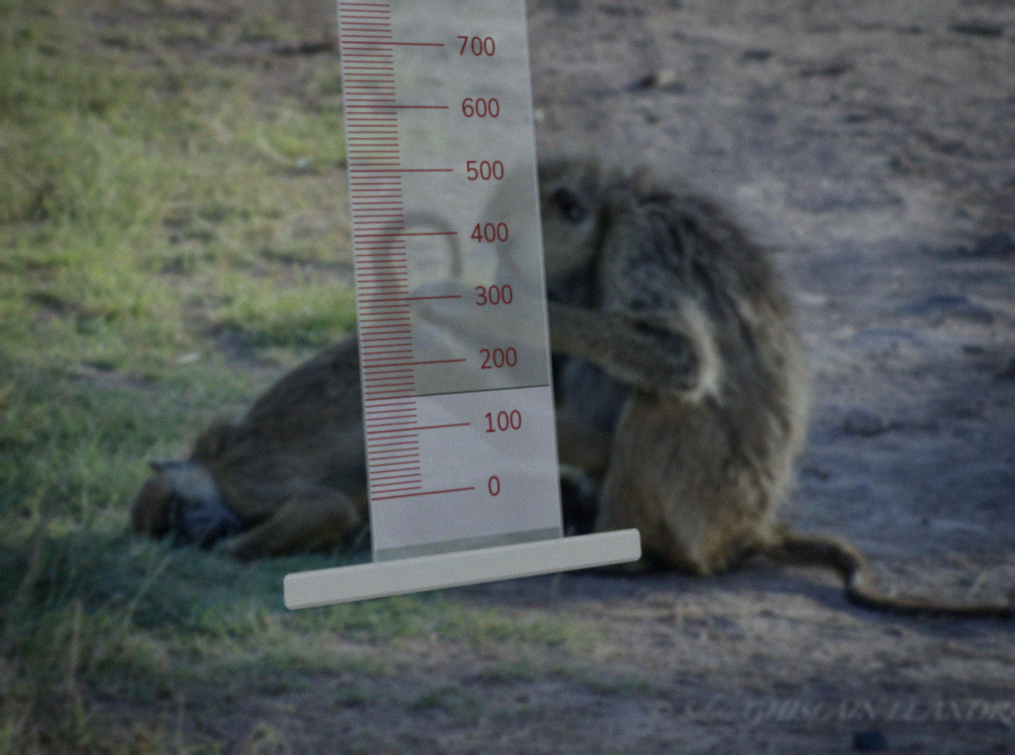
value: **150** mL
